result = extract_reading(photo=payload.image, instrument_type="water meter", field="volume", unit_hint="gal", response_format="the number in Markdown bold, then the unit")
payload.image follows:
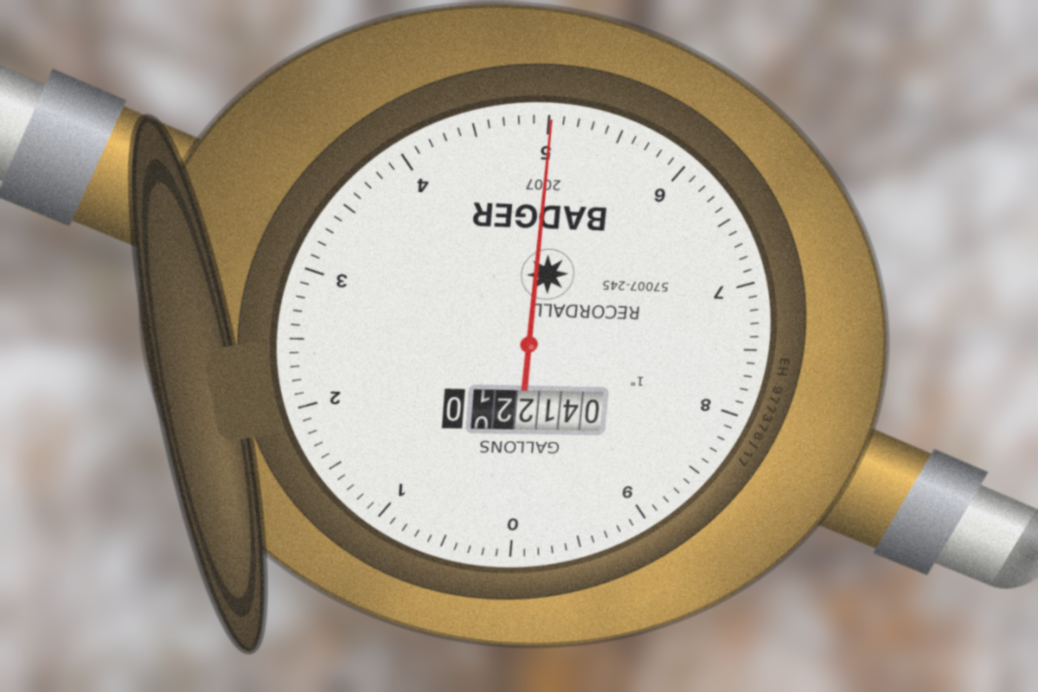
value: **412205.0** gal
